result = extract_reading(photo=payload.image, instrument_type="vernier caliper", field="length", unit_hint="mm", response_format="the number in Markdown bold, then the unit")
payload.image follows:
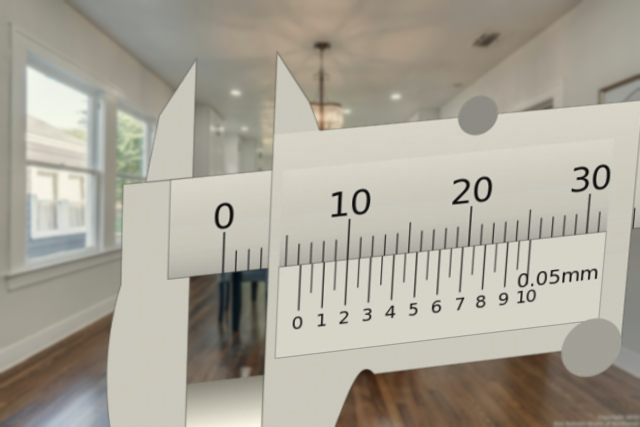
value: **6.2** mm
